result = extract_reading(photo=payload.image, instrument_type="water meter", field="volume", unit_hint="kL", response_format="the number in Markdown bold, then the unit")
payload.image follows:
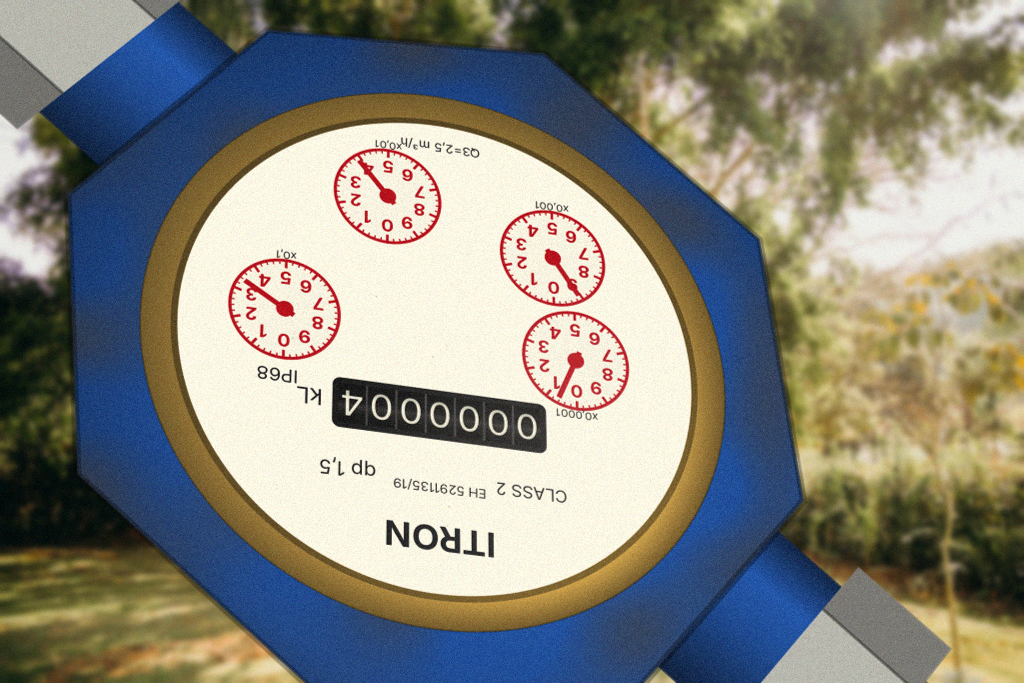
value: **4.3390** kL
